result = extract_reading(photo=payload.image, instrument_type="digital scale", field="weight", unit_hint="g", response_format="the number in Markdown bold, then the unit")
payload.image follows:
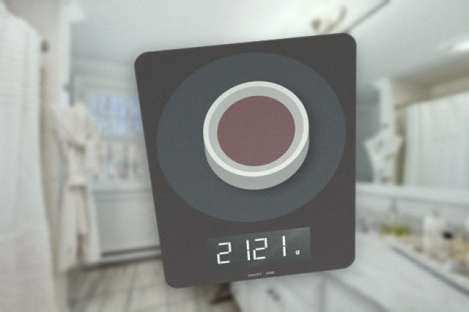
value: **2121** g
